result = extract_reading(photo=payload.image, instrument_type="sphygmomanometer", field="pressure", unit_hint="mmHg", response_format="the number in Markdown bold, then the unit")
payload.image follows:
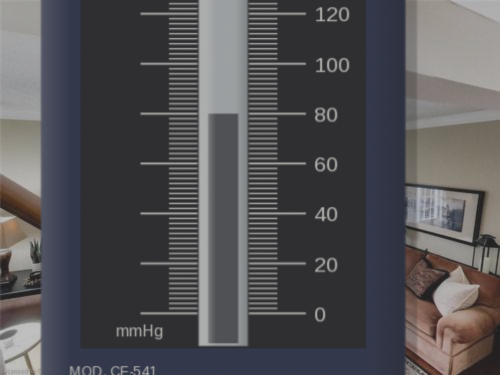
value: **80** mmHg
